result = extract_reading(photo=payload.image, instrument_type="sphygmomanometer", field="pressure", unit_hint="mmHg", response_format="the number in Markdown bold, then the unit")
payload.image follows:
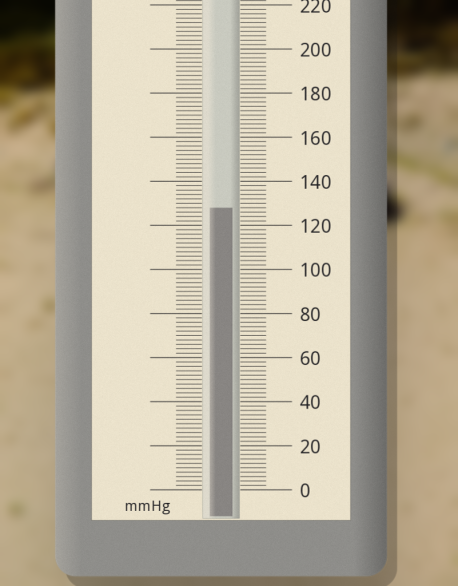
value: **128** mmHg
